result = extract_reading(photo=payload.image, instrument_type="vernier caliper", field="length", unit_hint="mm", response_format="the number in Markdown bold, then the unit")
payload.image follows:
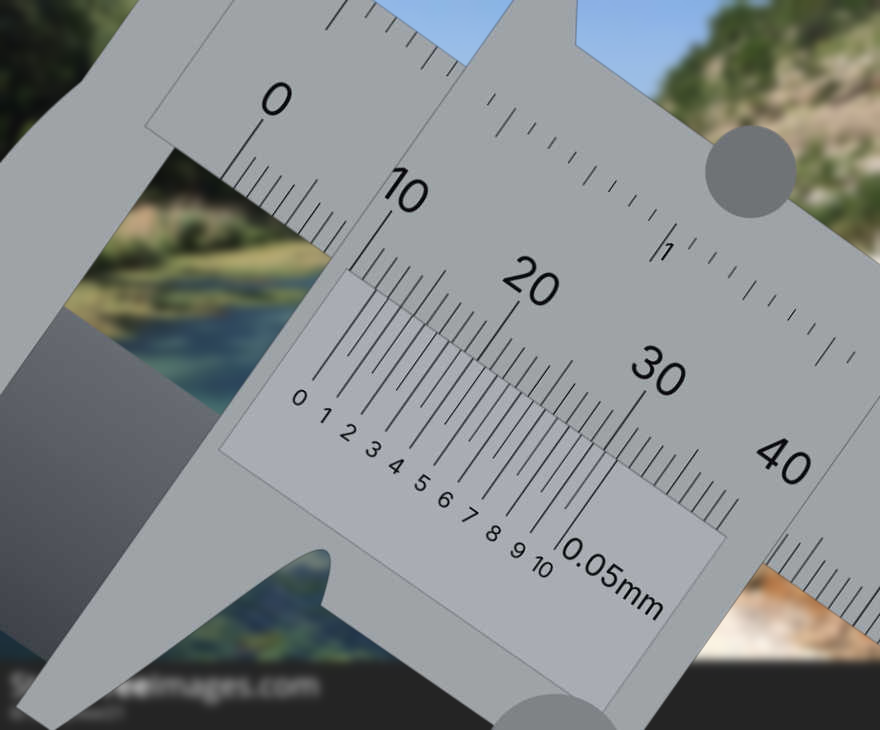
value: **12.1** mm
